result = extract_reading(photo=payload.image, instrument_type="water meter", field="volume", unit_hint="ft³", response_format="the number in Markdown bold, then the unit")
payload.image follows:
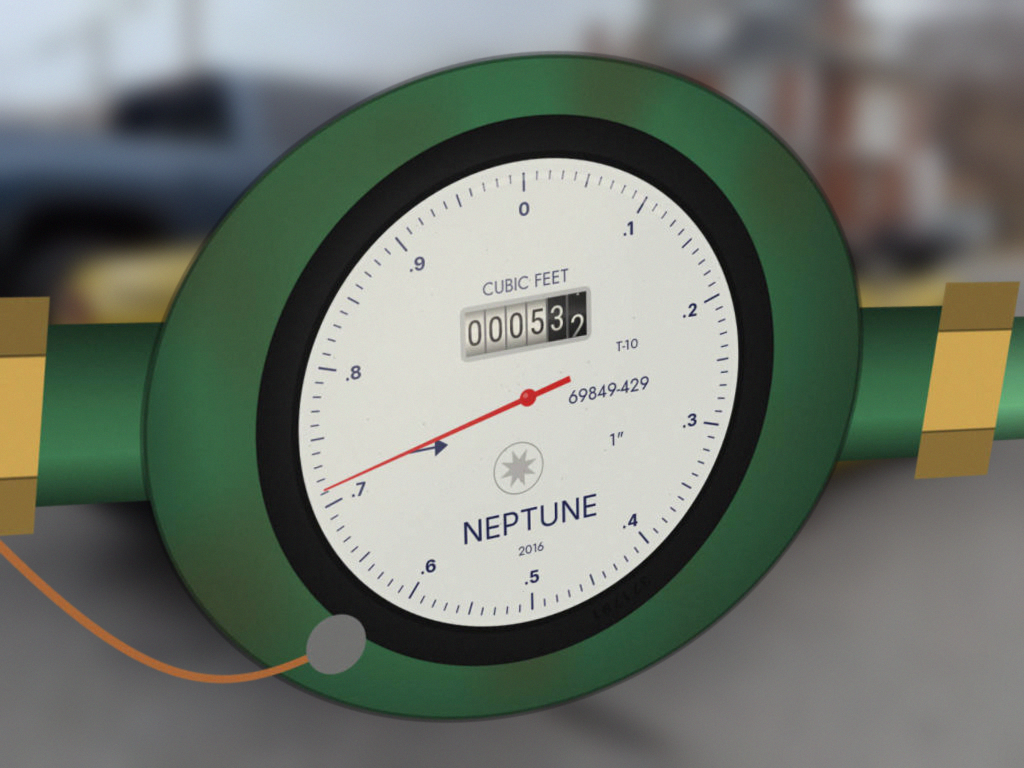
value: **531.71** ft³
